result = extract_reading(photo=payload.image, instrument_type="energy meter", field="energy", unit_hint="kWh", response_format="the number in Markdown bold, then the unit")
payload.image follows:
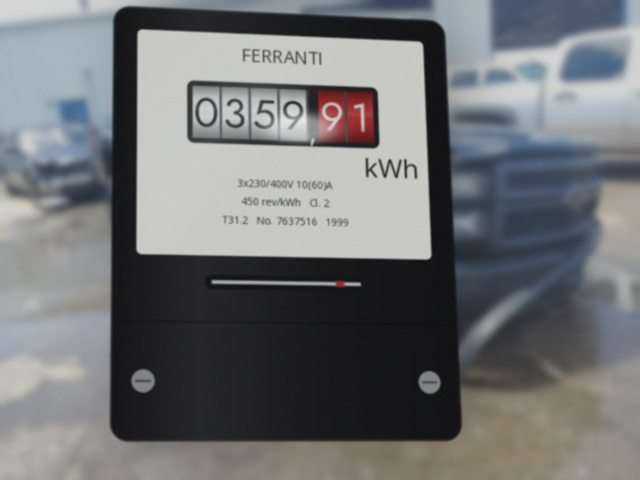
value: **359.91** kWh
